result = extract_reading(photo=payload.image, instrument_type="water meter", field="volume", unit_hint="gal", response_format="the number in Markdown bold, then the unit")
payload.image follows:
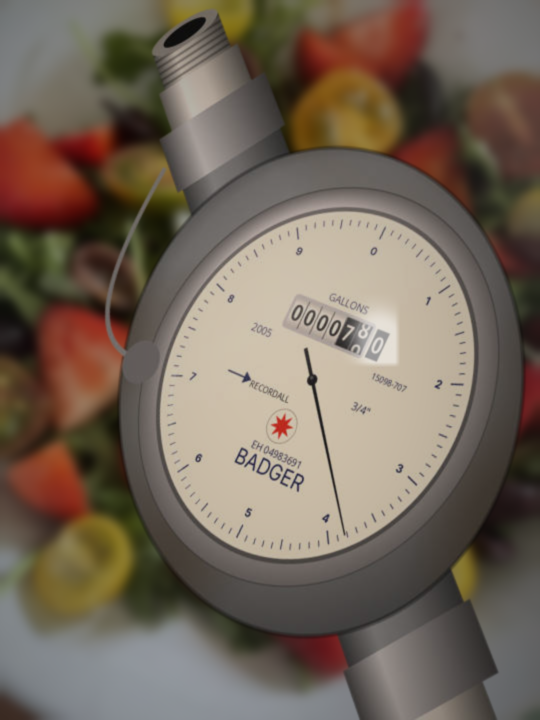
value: **783.8** gal
